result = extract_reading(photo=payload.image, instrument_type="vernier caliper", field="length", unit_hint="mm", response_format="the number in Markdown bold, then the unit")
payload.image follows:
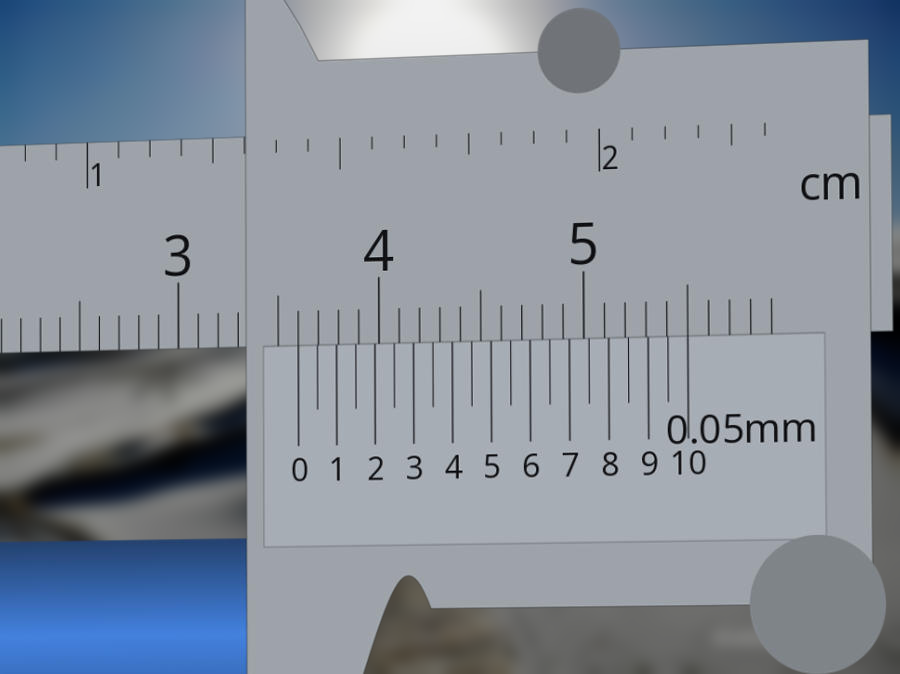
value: **36.0** mm
